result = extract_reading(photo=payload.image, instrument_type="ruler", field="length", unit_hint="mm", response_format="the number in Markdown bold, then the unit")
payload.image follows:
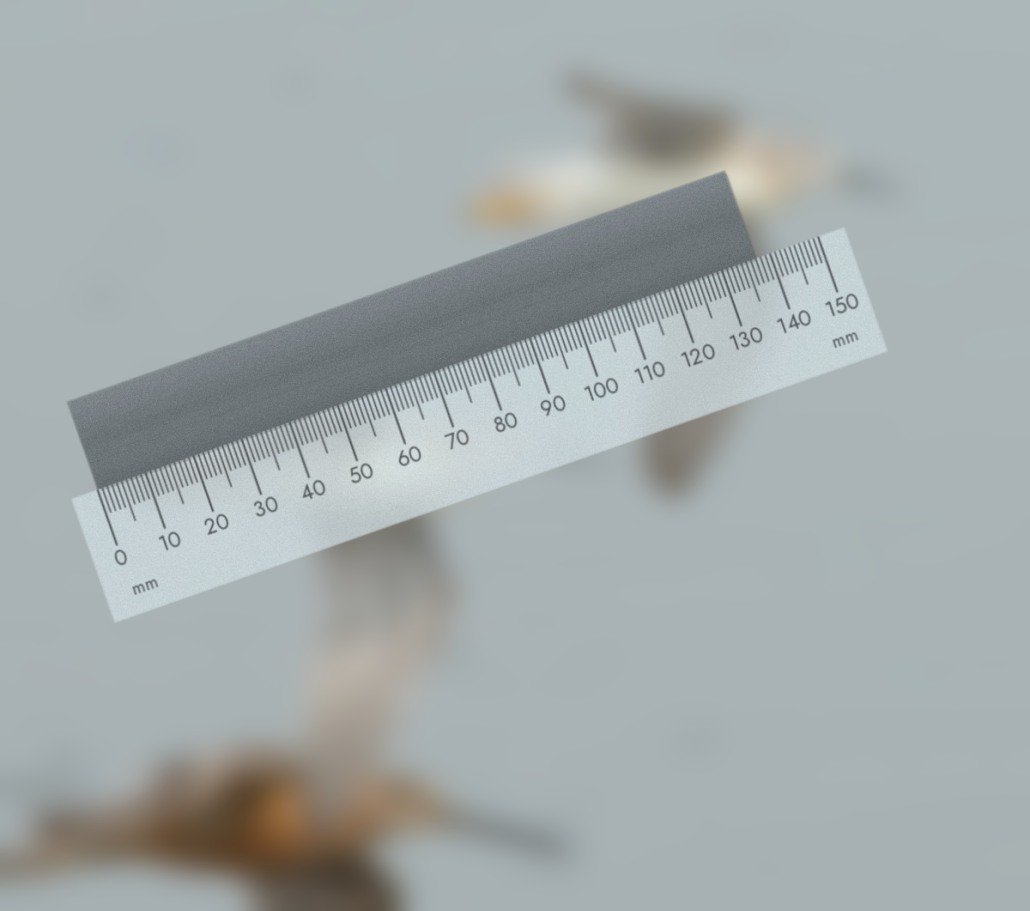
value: **137** mm
